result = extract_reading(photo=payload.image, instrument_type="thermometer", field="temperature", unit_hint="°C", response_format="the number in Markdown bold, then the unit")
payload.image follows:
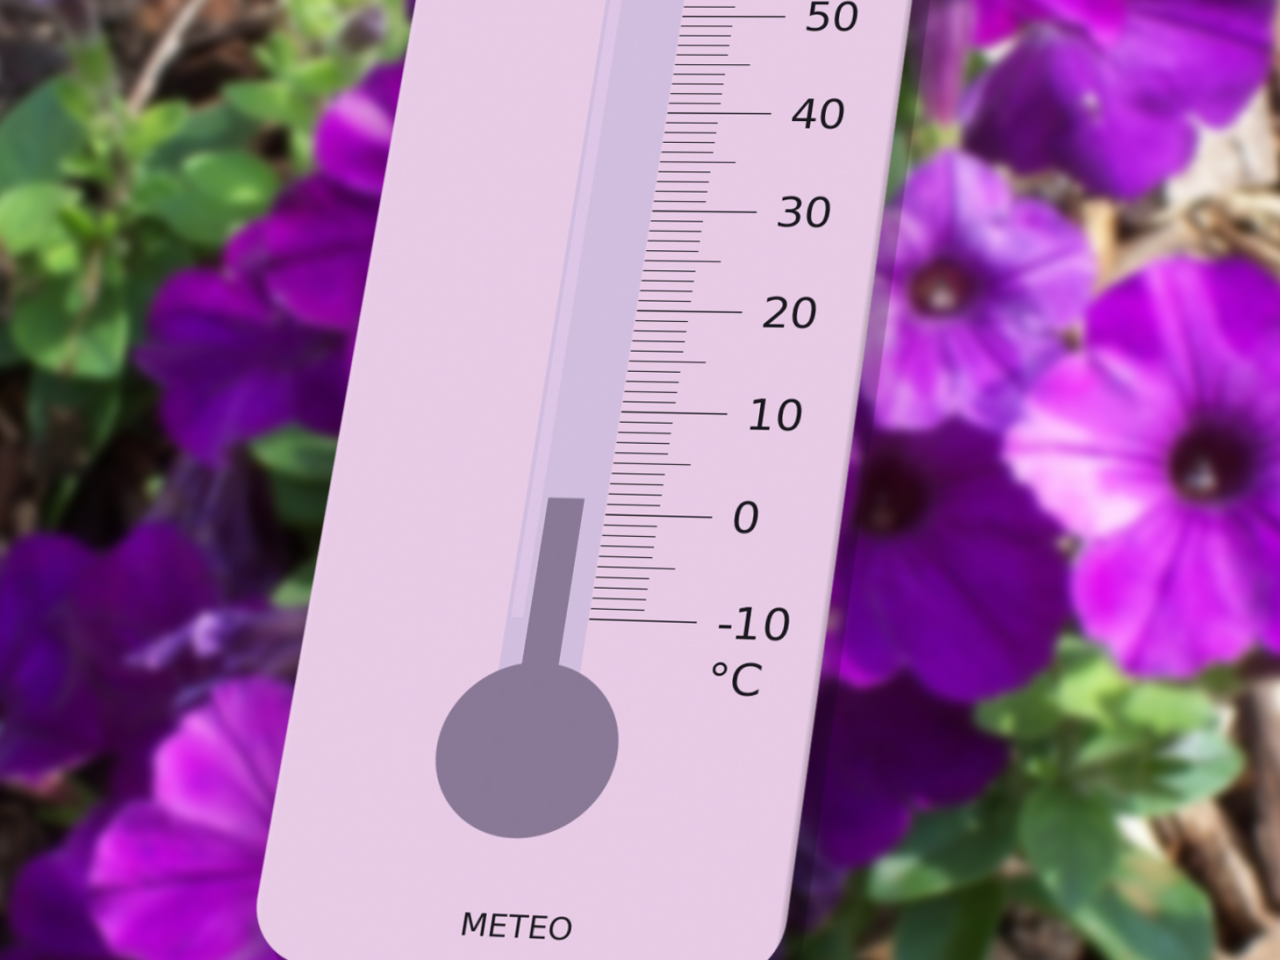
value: **1.5** °C
